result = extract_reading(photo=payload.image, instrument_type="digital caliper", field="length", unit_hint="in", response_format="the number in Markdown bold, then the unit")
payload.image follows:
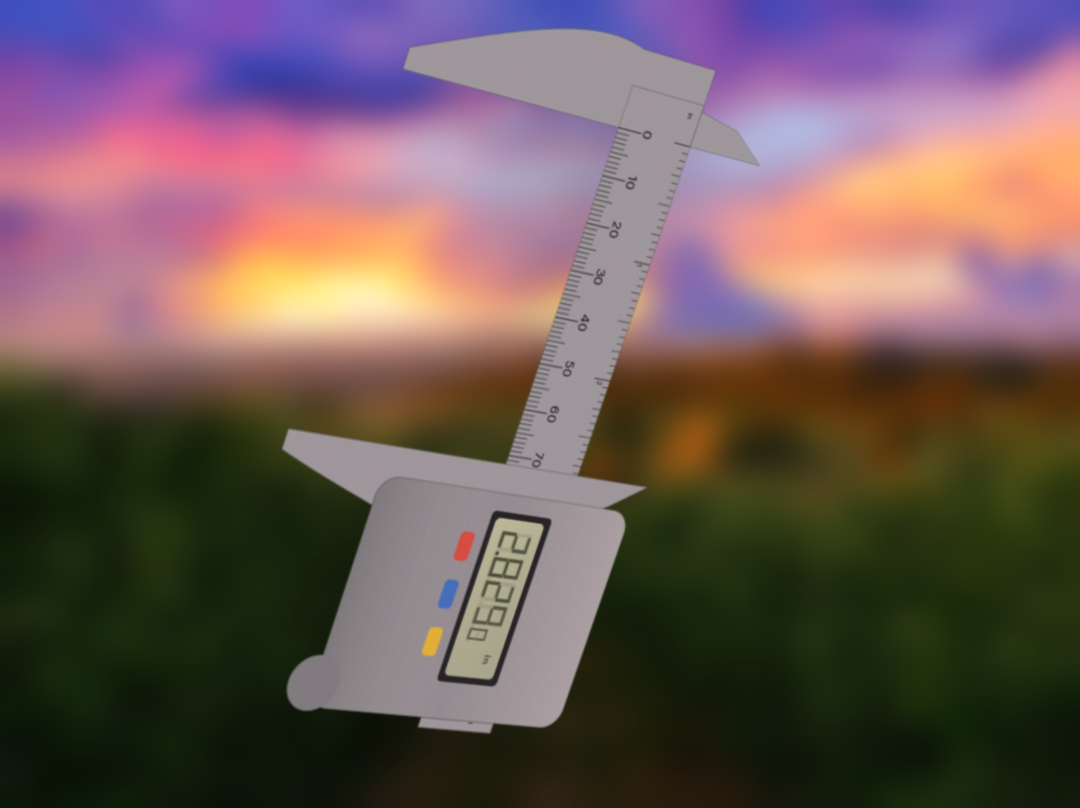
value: **2.8290** in
